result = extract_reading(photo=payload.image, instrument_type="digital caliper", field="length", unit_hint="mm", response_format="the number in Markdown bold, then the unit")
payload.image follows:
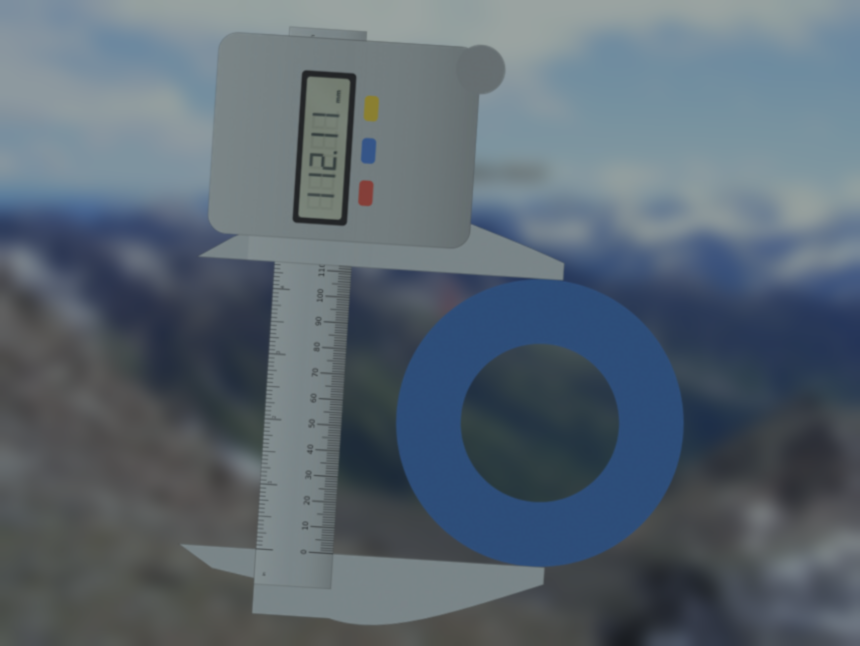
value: **112.11** mm
